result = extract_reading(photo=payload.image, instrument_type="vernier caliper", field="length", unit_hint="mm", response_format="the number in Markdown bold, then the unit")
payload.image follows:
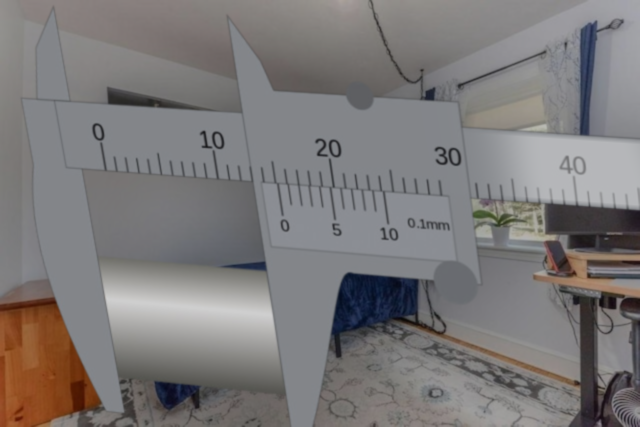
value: **15.2** mm
